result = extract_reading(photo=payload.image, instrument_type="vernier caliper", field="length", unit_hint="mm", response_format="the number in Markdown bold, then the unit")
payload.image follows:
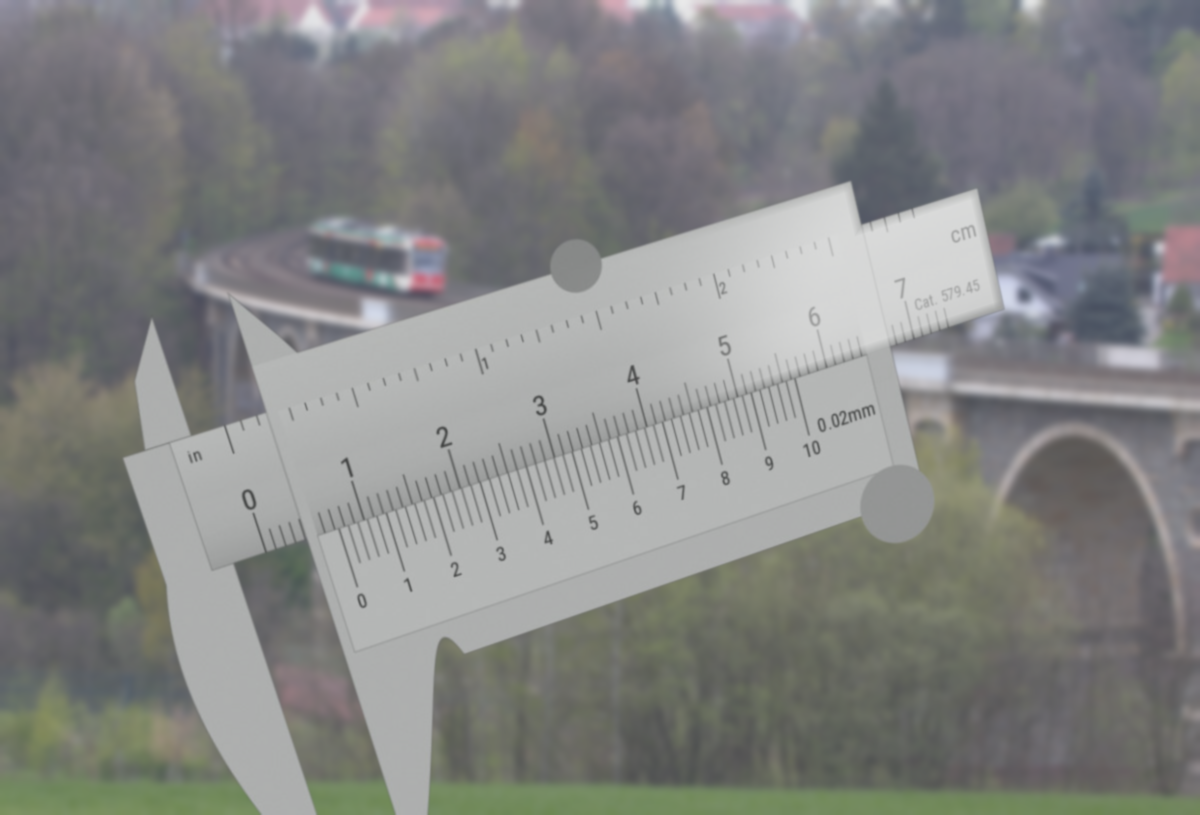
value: **7.4** mm
